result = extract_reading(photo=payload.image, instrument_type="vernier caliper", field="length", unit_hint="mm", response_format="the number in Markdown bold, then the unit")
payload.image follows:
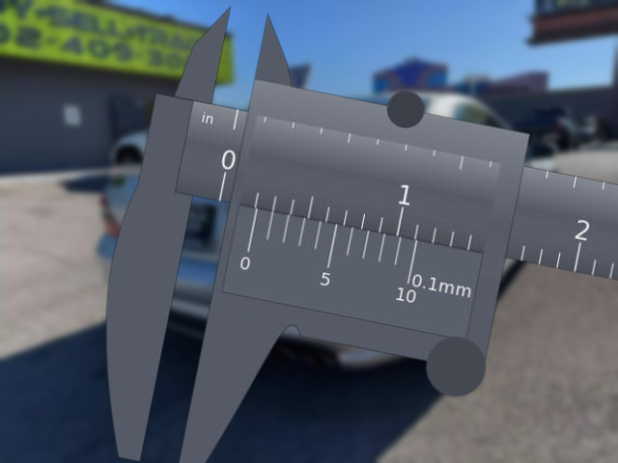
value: **2.1** mm
